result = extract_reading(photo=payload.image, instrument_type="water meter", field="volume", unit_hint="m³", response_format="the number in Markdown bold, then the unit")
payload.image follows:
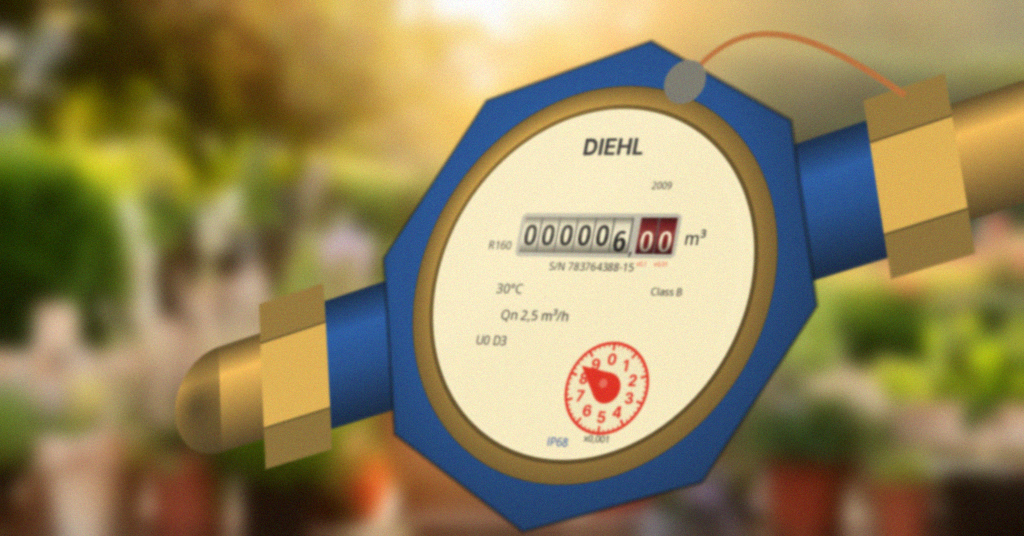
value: **5.998** m³
